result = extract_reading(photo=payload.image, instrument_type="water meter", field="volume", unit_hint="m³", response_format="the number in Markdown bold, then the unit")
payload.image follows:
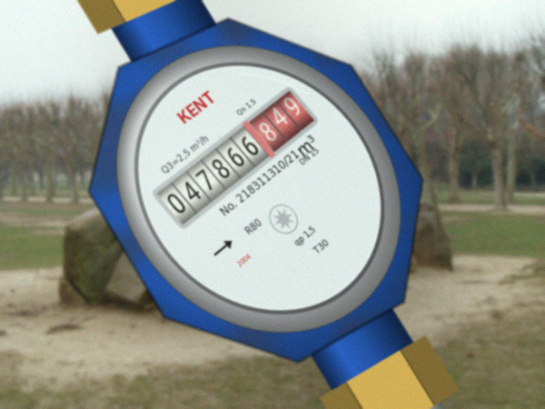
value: **47866.849** m³
